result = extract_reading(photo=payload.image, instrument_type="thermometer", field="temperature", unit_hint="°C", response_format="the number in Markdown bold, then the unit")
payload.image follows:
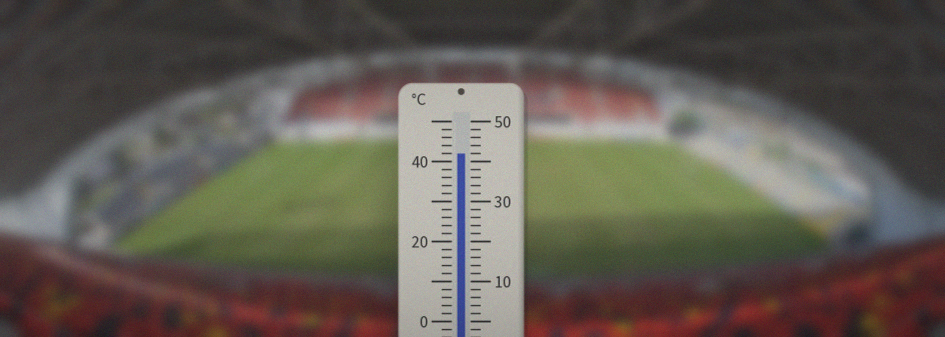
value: **42** °C
